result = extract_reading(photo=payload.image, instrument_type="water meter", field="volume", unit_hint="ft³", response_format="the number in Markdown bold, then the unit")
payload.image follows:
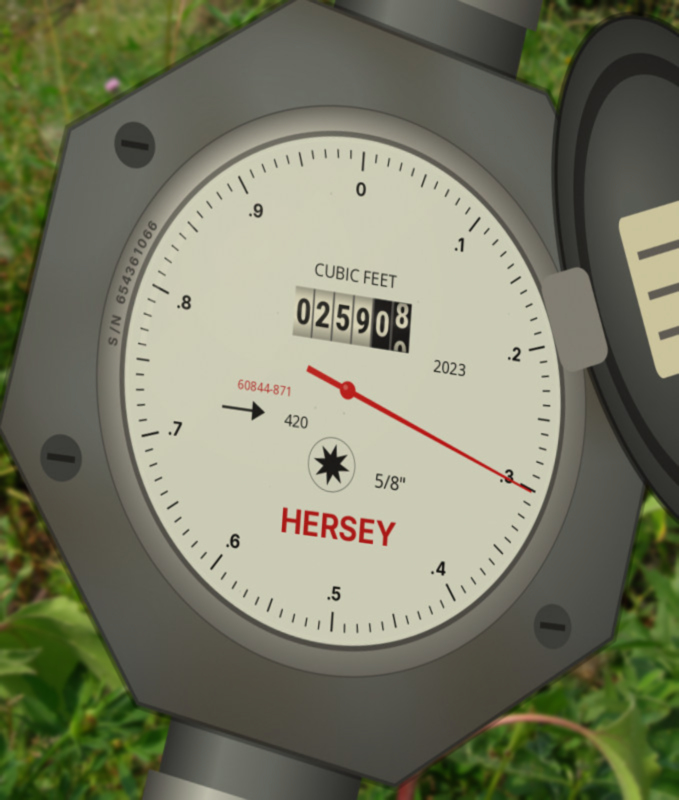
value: **25908.30** ft³
